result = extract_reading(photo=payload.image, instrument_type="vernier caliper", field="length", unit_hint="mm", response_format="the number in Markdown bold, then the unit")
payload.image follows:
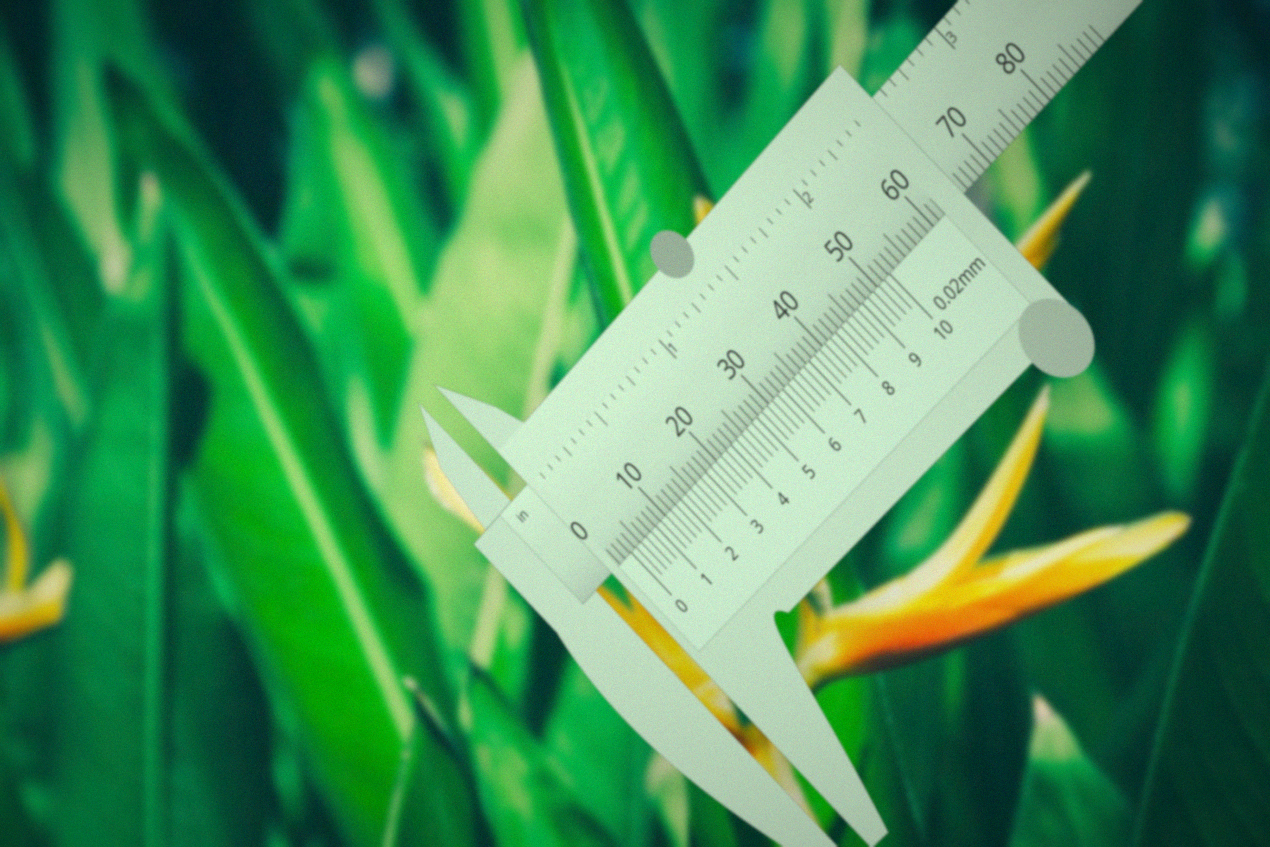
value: **3.2** mm
